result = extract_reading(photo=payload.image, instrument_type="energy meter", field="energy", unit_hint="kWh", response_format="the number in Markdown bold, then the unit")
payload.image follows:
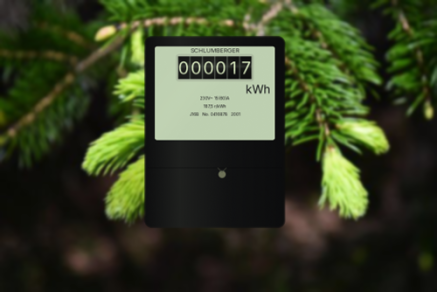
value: **17** kWh
